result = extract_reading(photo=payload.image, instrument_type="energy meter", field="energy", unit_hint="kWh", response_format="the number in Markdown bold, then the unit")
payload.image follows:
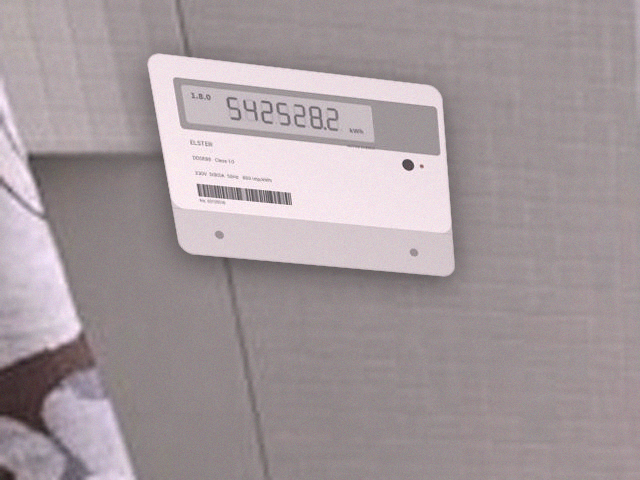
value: **542528.2** kWh
